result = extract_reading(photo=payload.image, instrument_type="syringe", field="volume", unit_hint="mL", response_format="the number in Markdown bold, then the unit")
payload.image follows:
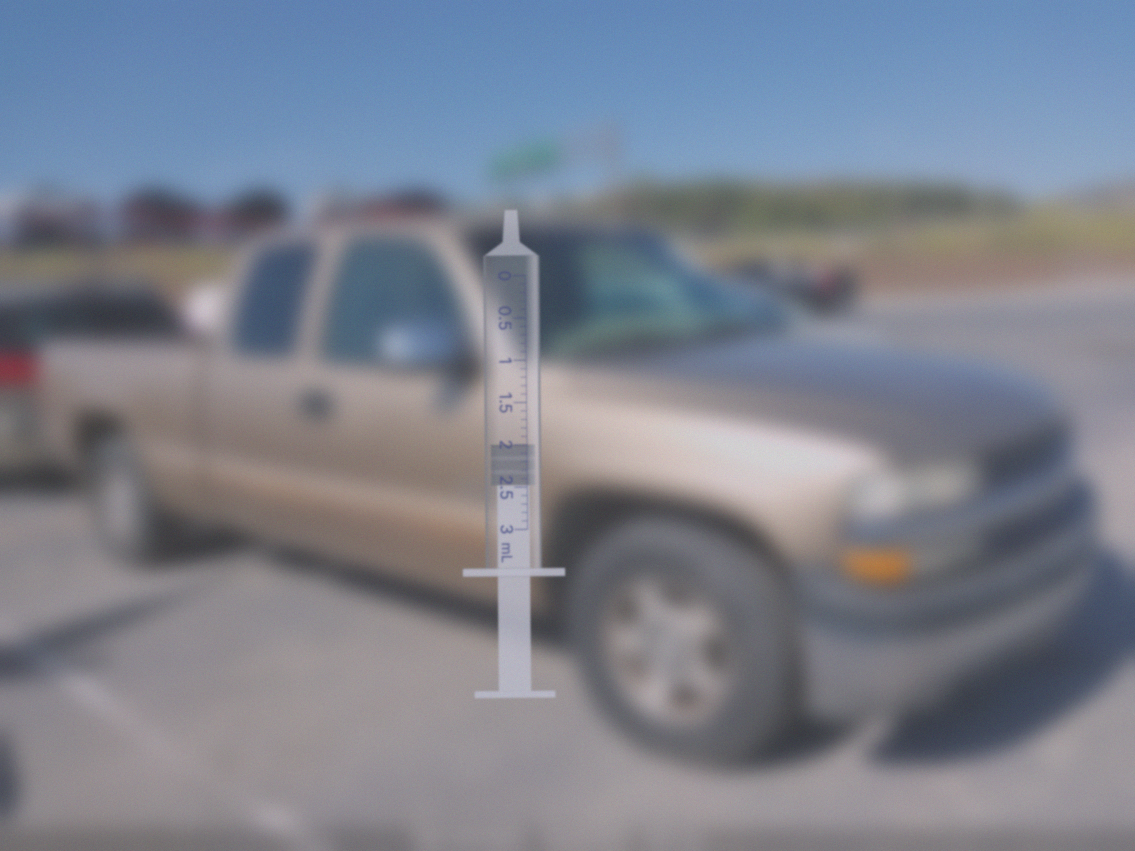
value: **2** mL
